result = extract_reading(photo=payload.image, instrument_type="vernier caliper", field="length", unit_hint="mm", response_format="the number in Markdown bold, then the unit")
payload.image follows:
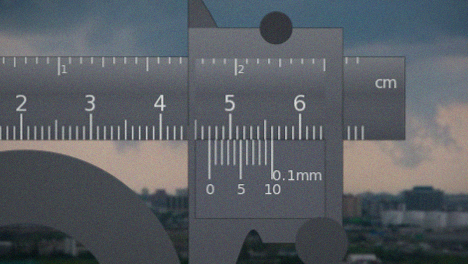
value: **47.0** mm
